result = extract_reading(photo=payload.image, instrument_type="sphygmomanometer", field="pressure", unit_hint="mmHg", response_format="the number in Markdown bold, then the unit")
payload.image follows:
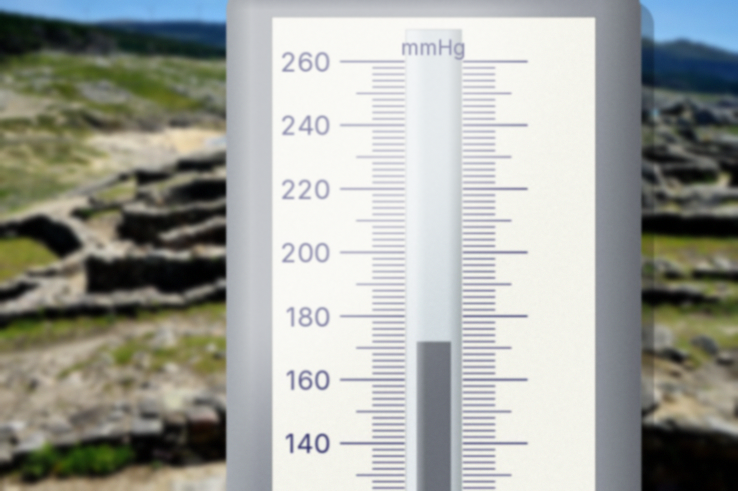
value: **172** mmHg
